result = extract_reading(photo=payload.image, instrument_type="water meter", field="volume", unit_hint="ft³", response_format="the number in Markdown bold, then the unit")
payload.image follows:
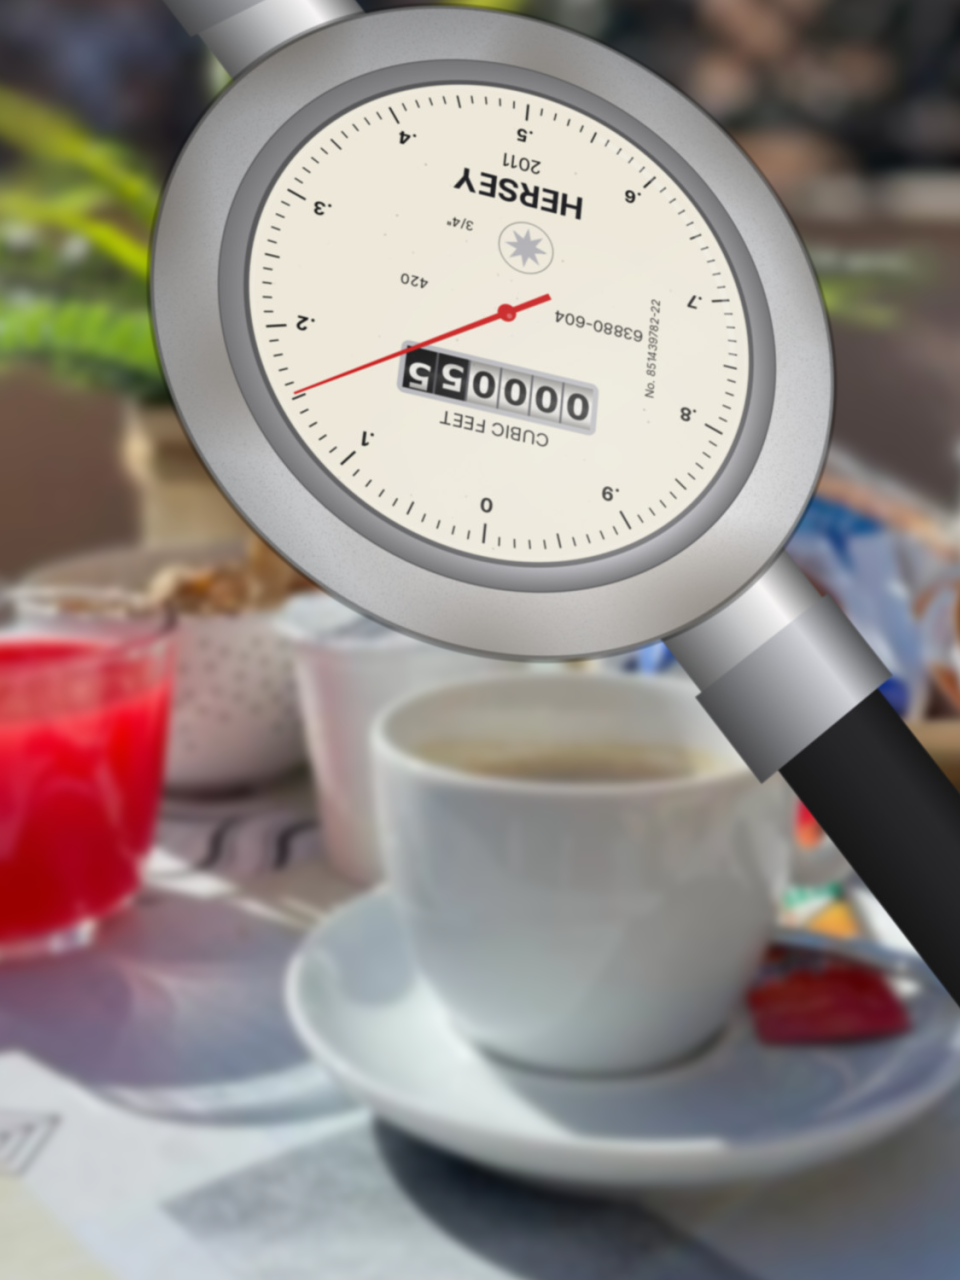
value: **55.15** ft³
